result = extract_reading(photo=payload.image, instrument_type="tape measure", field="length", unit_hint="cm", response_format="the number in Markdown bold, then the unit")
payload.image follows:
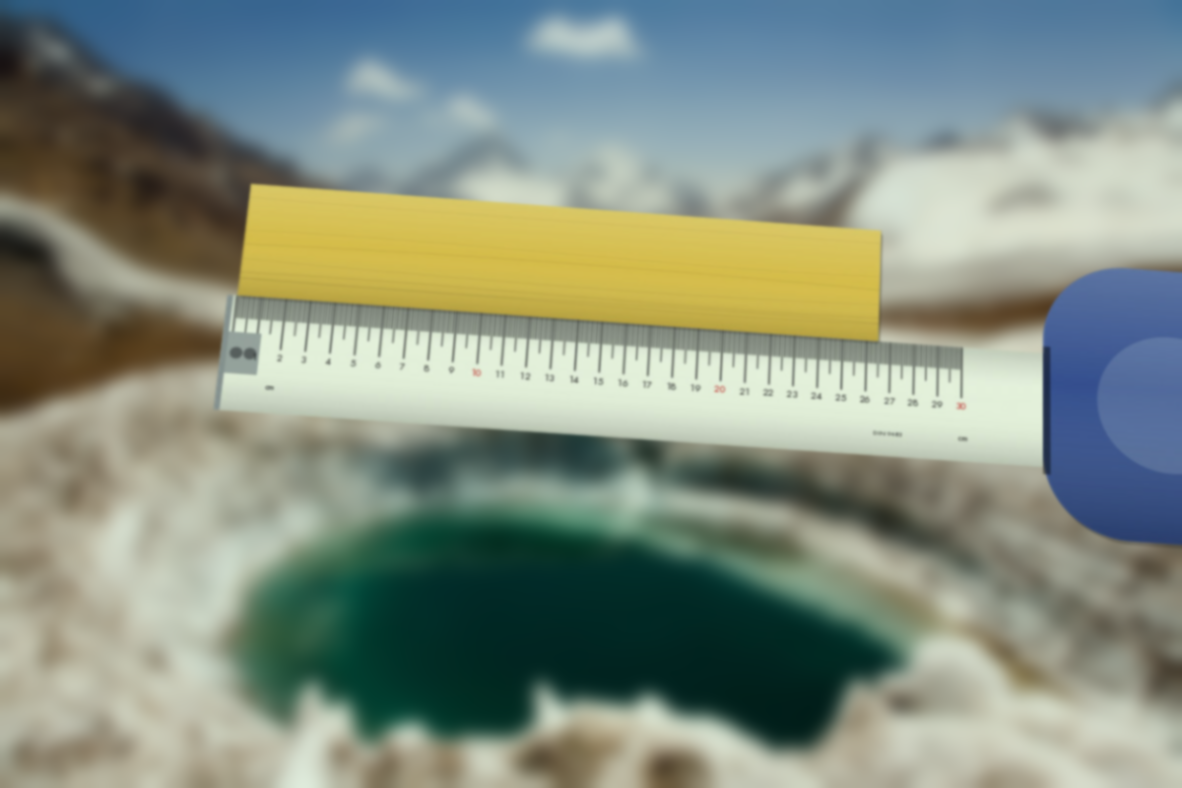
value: **26.5** cm
